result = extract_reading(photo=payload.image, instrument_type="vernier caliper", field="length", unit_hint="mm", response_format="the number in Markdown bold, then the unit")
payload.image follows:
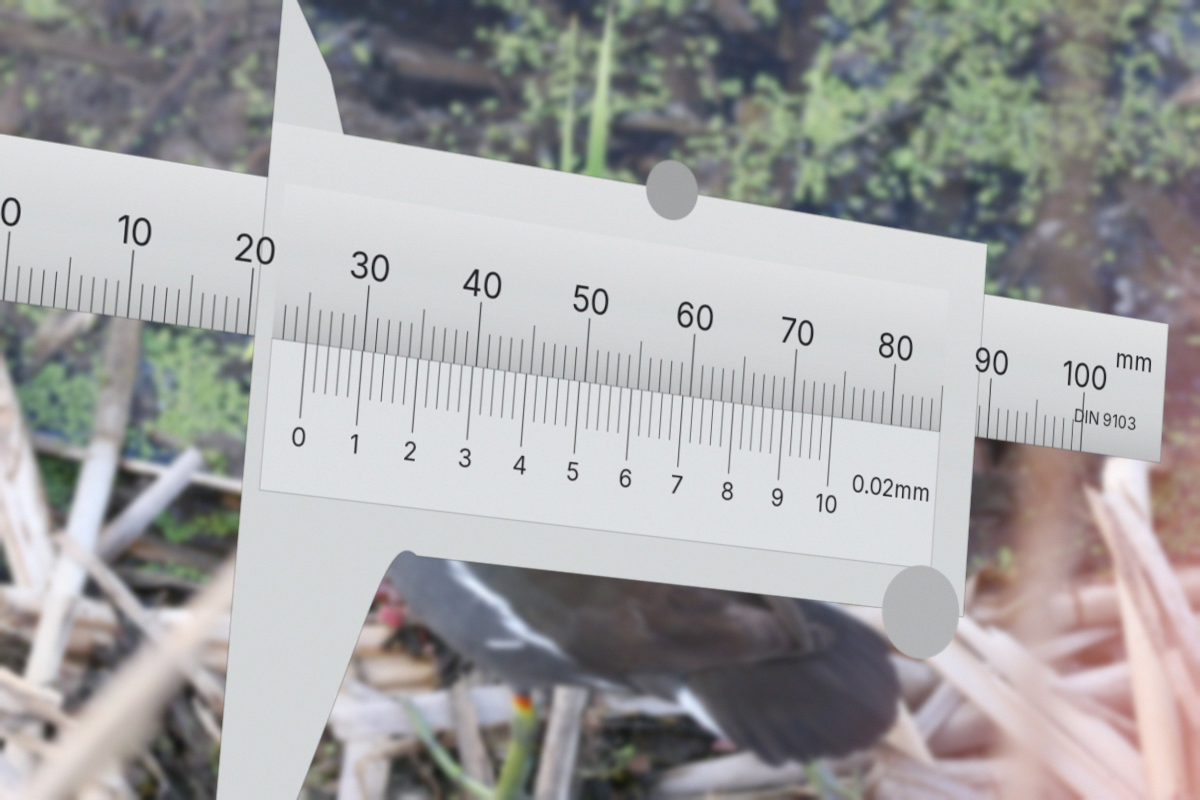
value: **25.0** mm
